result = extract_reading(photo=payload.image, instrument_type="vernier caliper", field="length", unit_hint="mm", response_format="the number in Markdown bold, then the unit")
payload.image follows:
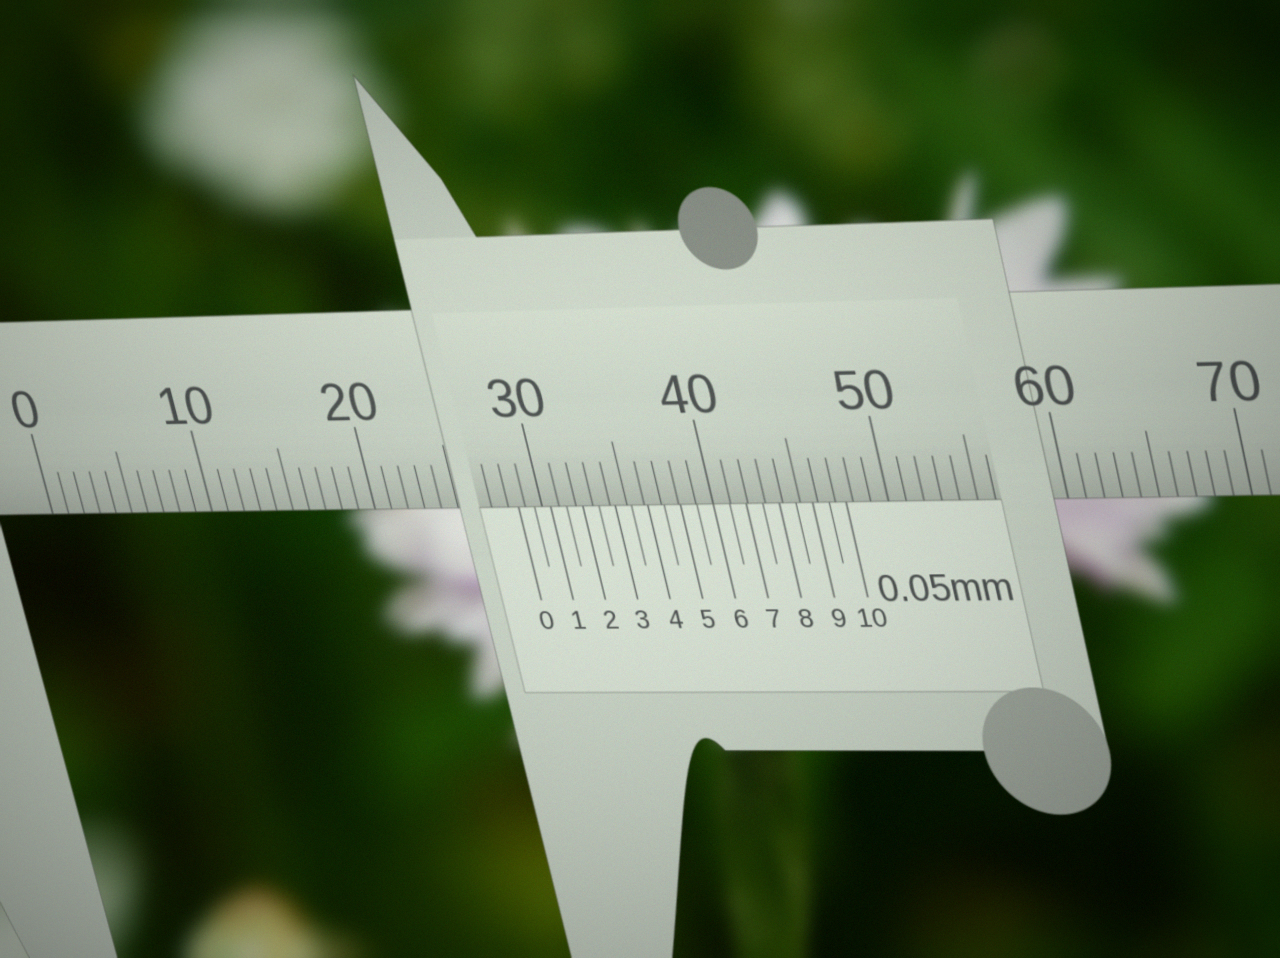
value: **28.6** mm
